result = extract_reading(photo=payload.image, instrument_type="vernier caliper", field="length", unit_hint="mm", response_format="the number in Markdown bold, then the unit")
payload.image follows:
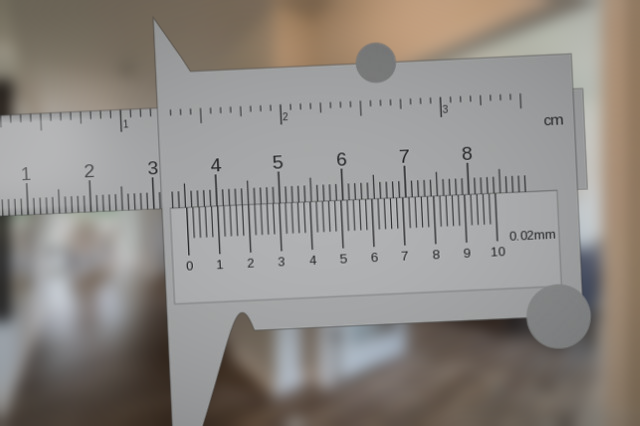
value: **35.2** mm
